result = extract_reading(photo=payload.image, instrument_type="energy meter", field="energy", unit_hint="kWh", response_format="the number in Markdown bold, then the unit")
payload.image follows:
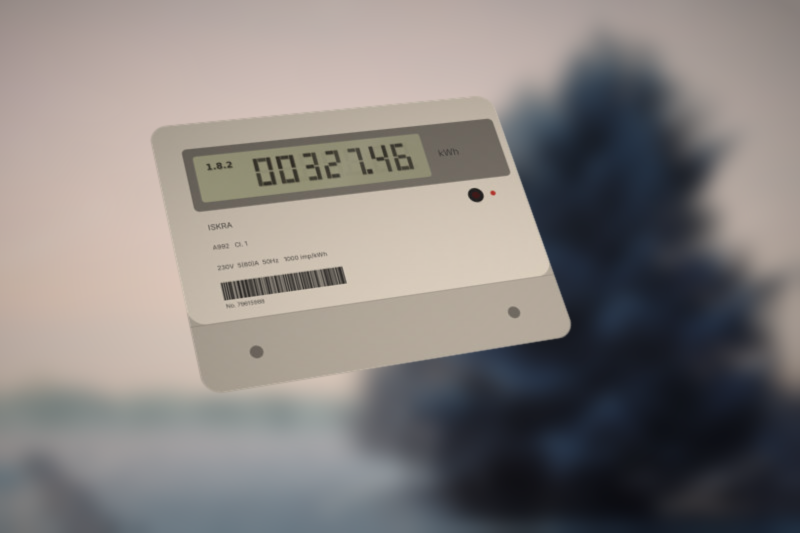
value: **327.46** kWh
